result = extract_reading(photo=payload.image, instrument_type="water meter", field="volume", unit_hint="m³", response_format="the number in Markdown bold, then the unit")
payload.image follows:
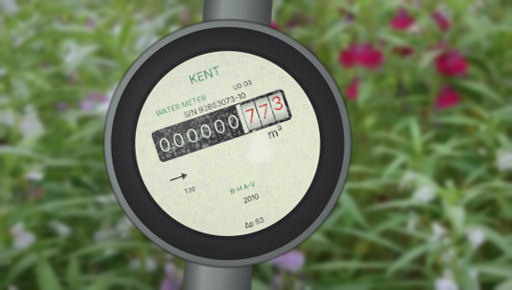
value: **0.773** m³
